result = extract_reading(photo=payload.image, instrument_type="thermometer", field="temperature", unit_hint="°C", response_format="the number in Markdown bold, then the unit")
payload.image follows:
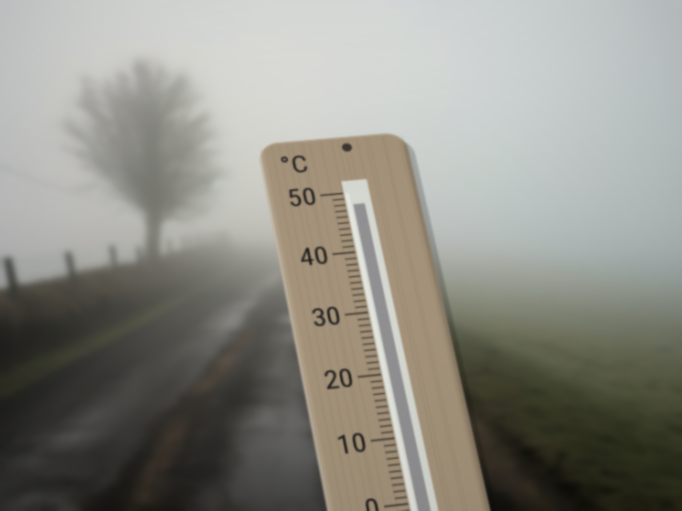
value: **48** °C
